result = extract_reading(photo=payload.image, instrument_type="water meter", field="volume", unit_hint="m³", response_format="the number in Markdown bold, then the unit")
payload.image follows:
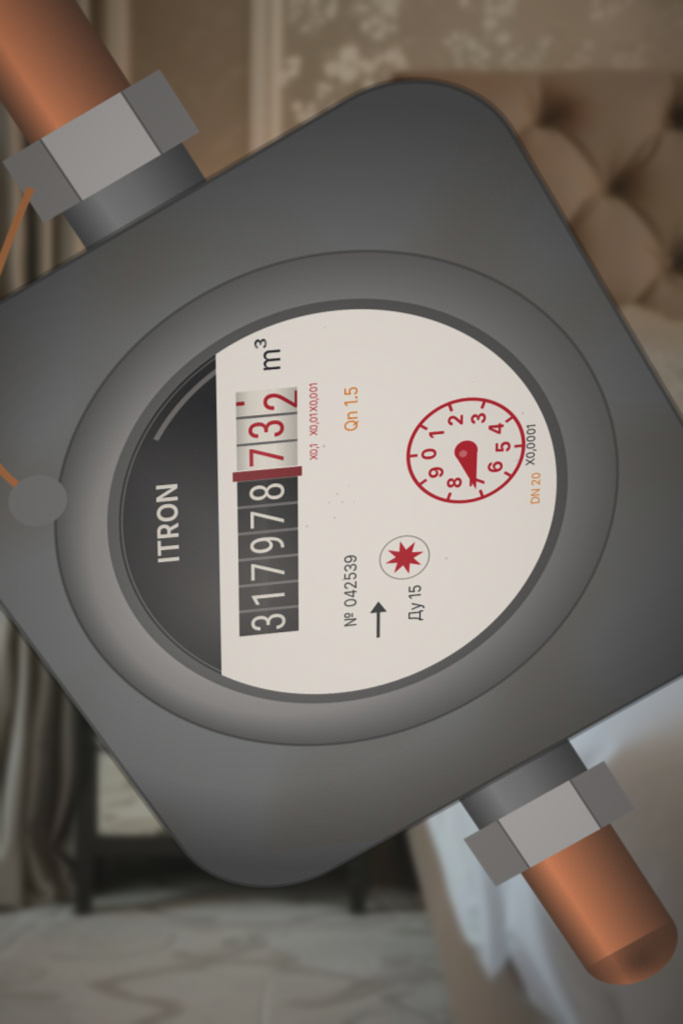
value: **317978.7317** m³
